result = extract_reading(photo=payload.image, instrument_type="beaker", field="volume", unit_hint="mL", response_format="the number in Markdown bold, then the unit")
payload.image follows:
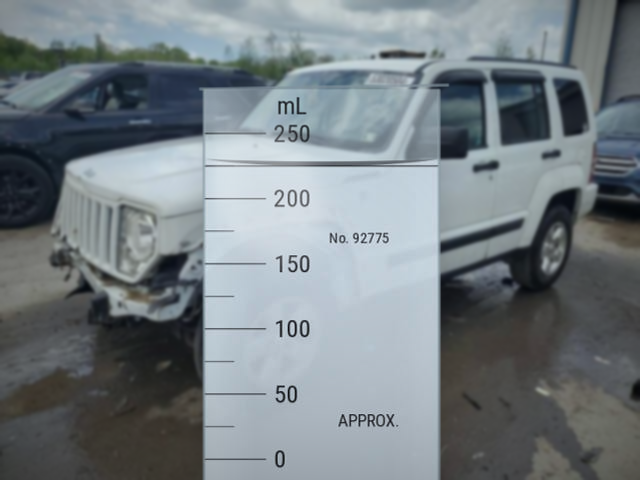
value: **225** mL
